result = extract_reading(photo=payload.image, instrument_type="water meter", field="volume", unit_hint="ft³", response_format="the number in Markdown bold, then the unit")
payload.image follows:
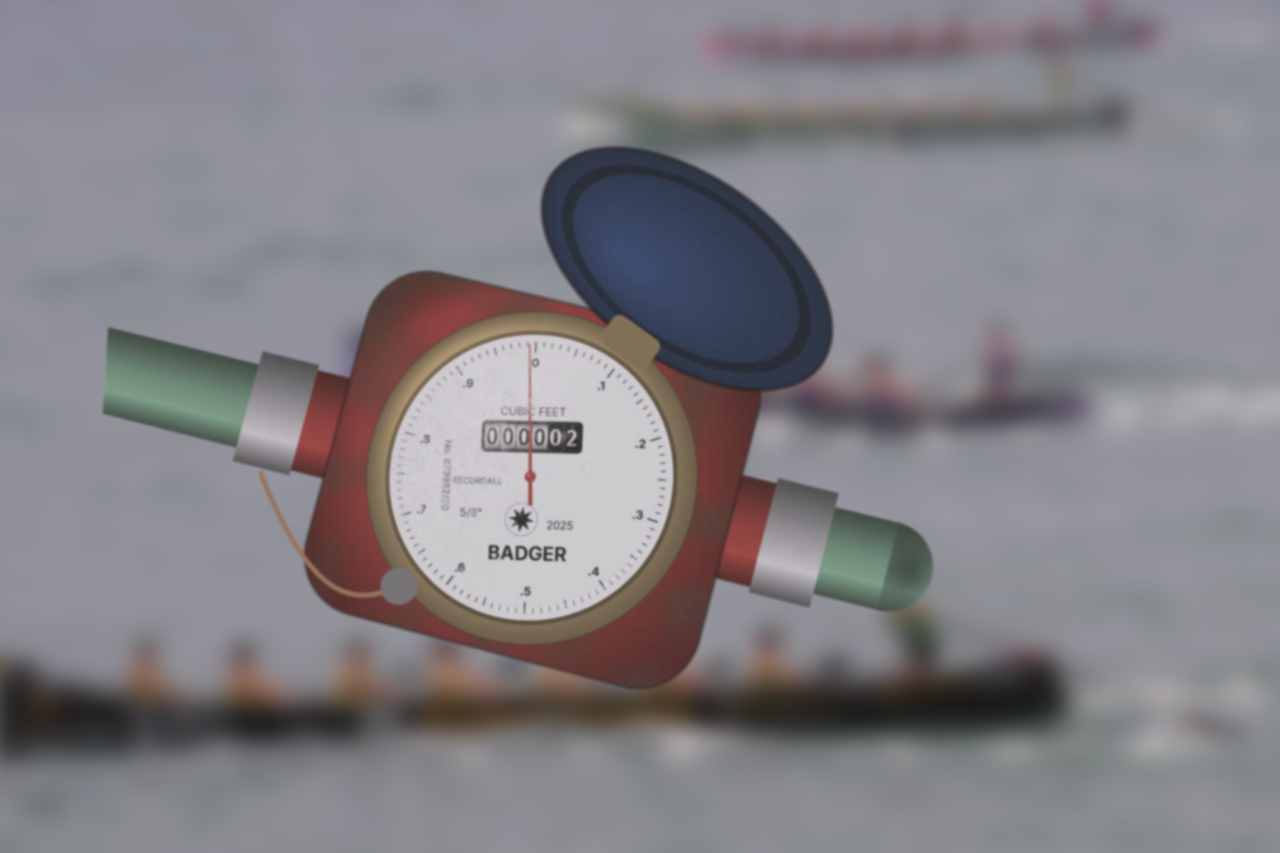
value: **1.99** ft³
